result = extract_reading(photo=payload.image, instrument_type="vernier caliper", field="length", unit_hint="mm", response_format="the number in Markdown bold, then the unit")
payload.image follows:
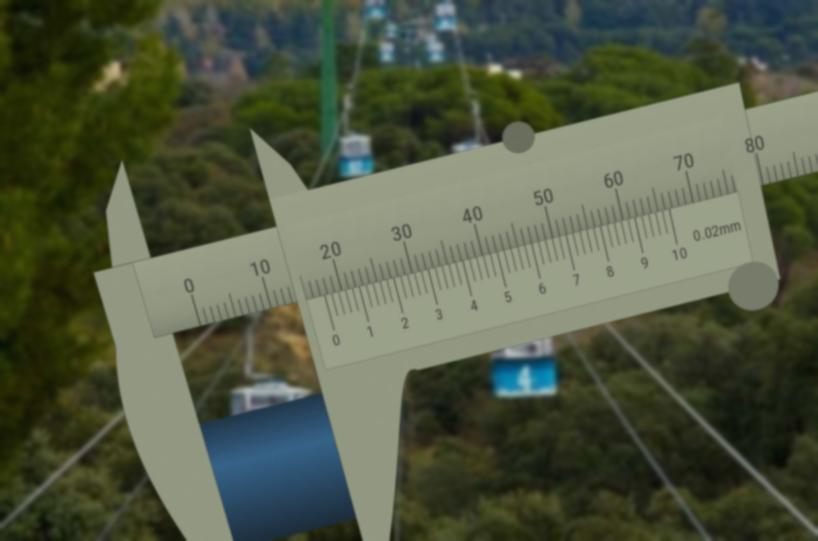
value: **17.6** mm
